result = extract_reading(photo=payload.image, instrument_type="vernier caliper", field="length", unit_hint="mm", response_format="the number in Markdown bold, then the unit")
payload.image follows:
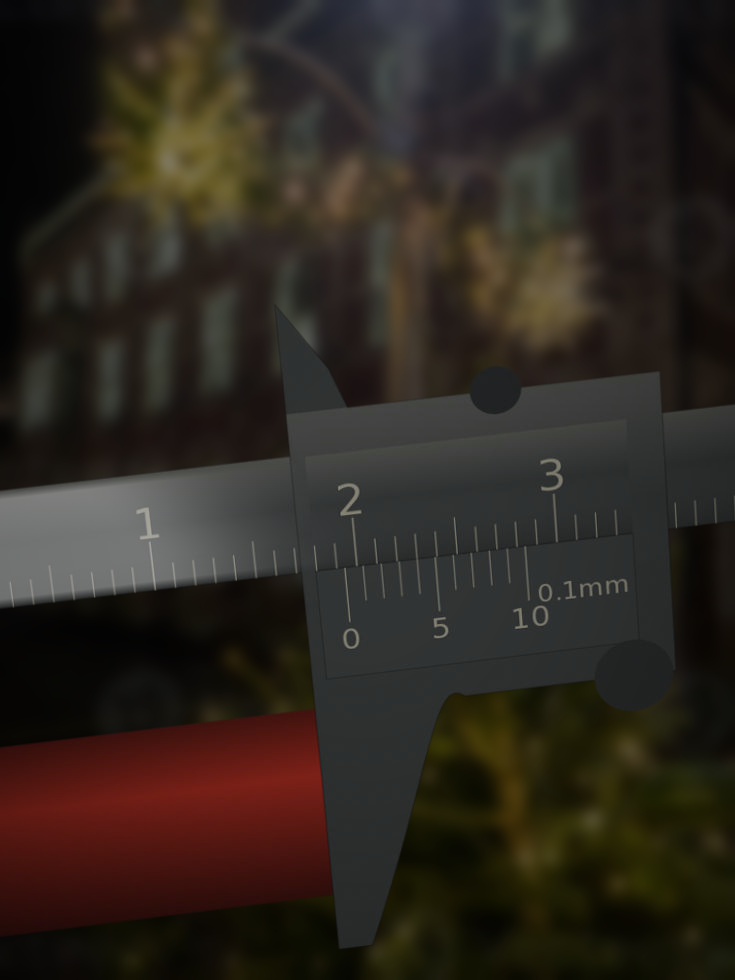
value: **19.4** mm
